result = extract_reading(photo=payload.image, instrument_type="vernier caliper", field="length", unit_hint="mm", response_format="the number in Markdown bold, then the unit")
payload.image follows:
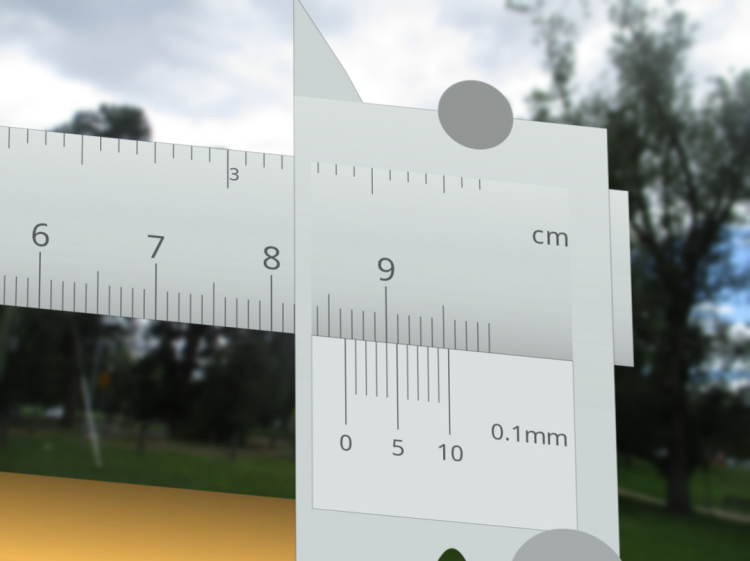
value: **86.4** mm
